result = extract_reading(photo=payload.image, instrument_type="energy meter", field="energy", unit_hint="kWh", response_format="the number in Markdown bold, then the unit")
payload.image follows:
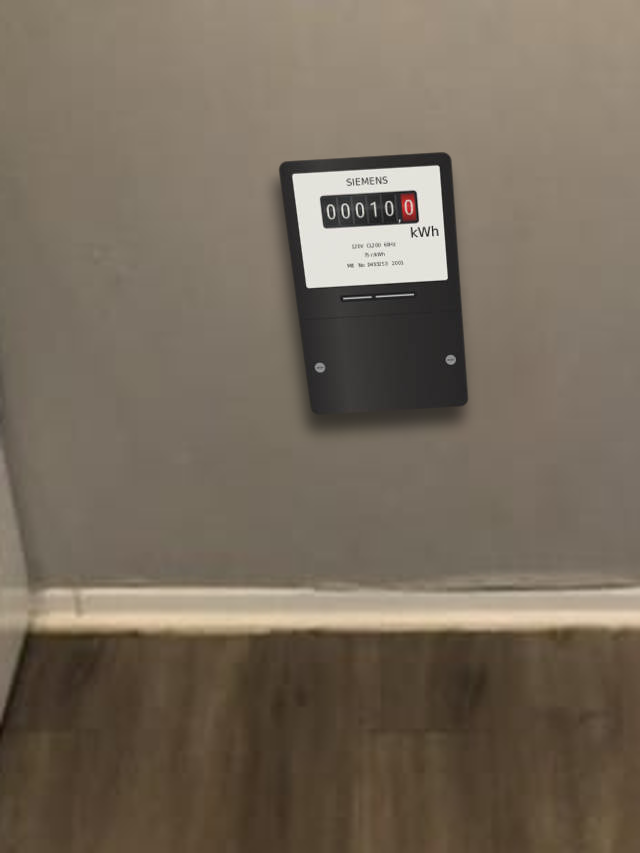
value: **10.0** kWh
